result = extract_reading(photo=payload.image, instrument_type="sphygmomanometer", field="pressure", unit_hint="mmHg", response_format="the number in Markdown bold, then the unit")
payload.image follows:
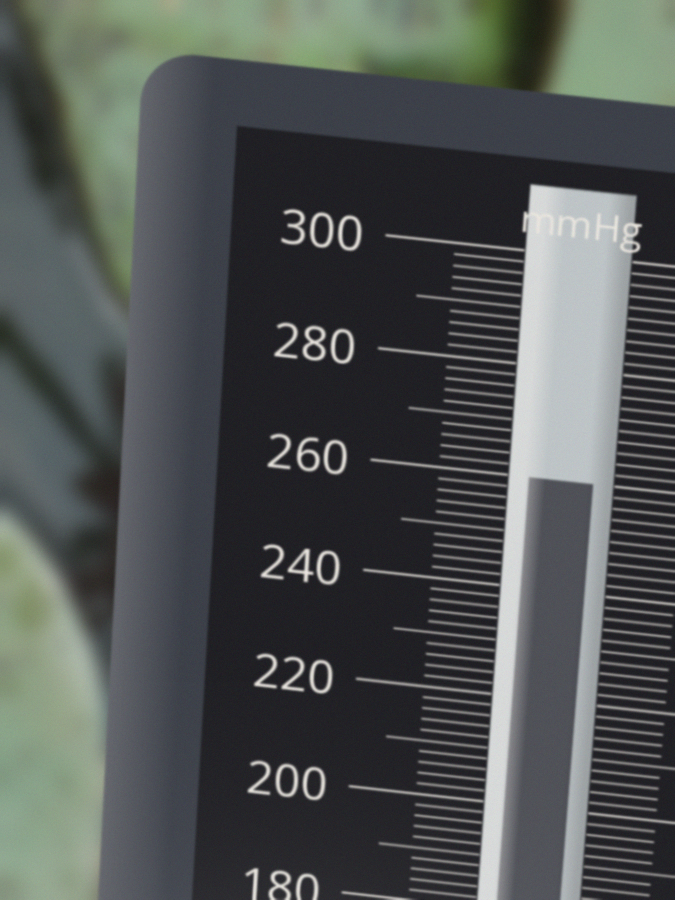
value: **260** mmHg
